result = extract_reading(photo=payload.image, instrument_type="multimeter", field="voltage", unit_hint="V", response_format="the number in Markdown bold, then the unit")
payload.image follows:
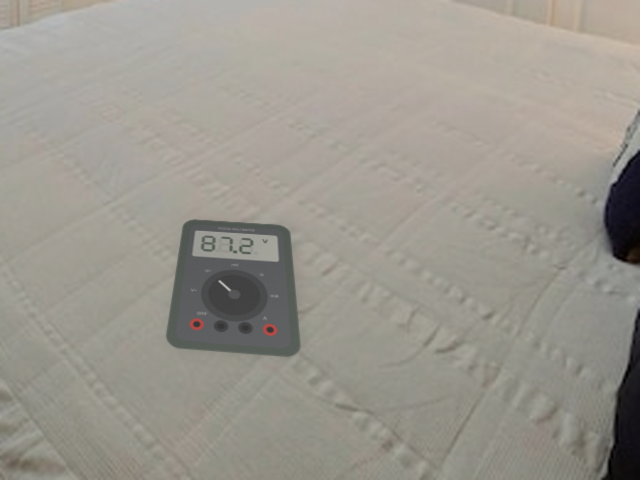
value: **87.2** V
